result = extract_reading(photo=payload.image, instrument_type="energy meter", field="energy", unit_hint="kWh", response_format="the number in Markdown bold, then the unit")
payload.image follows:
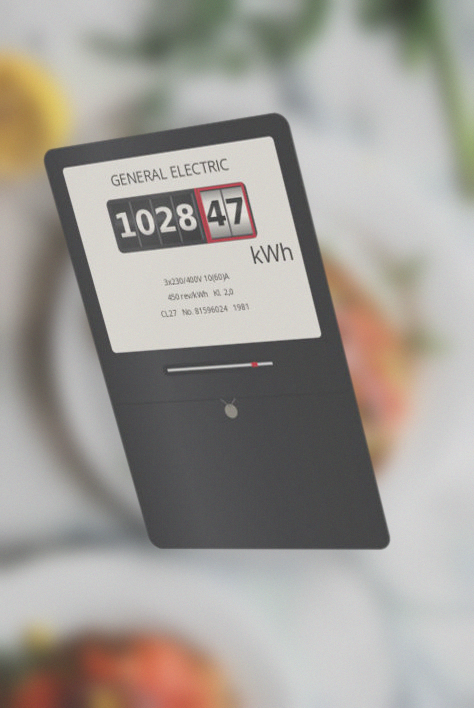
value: **1028.47** kWh
